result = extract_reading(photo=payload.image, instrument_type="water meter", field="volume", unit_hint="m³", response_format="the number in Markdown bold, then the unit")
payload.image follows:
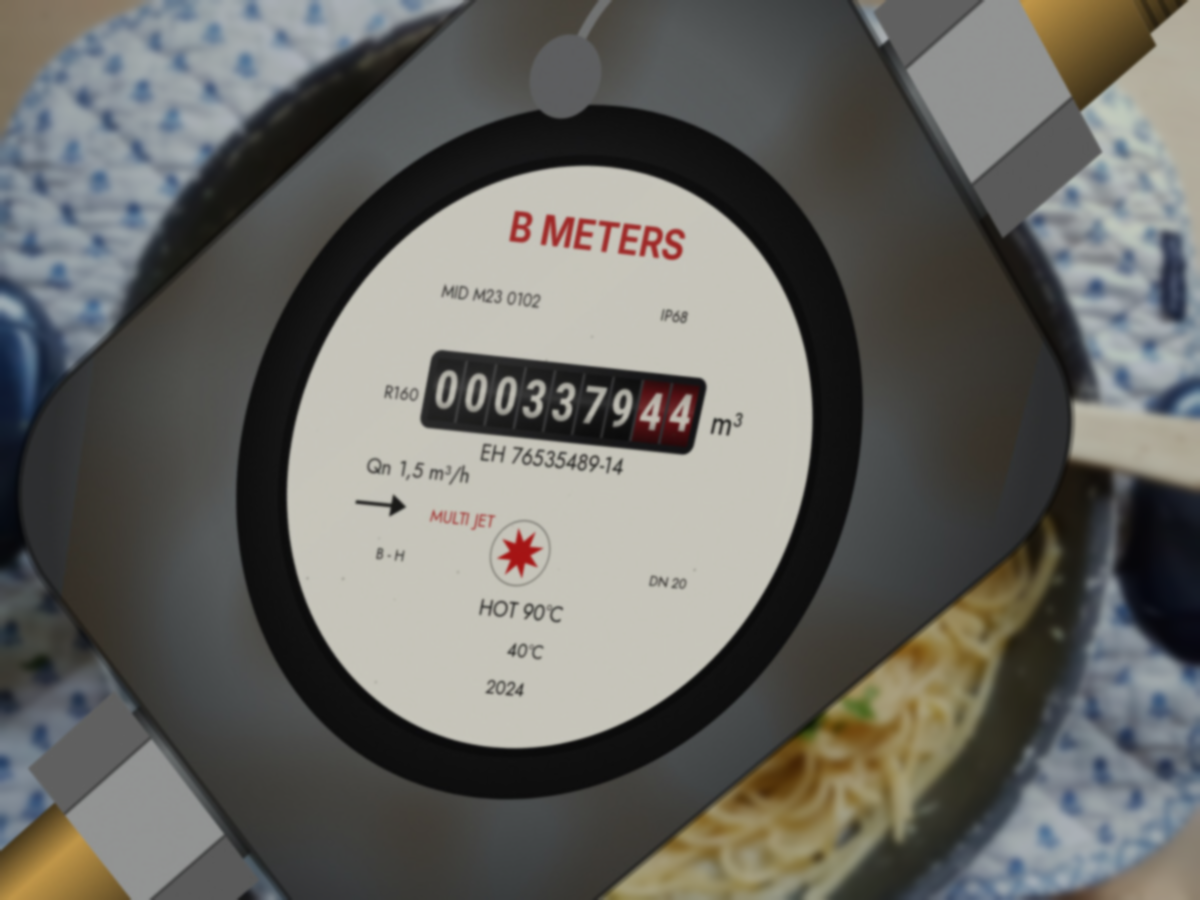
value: **3379.44** m³
